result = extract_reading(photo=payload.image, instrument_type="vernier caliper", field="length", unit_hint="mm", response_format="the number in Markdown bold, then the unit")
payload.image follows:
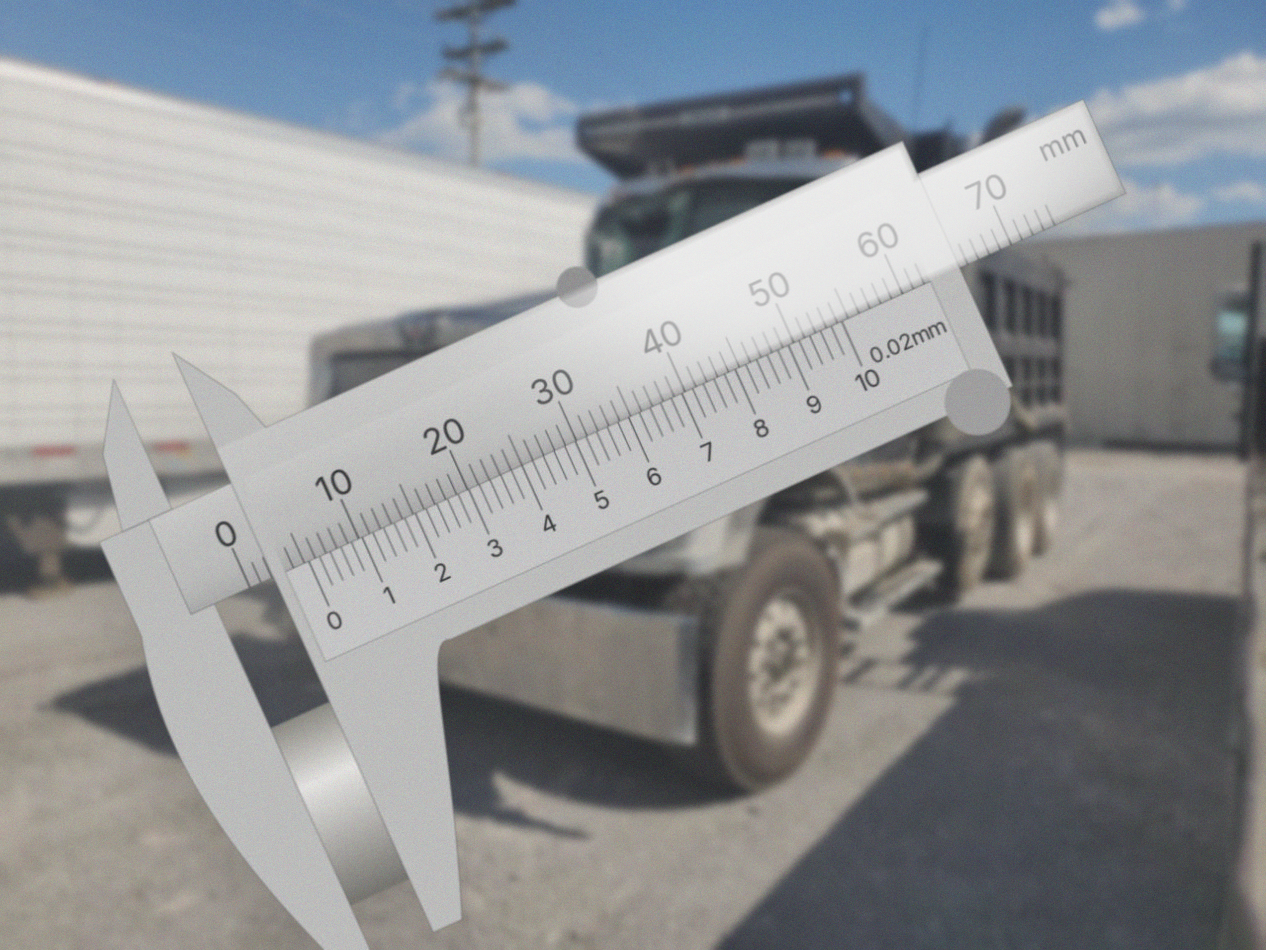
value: **5.4** mm
